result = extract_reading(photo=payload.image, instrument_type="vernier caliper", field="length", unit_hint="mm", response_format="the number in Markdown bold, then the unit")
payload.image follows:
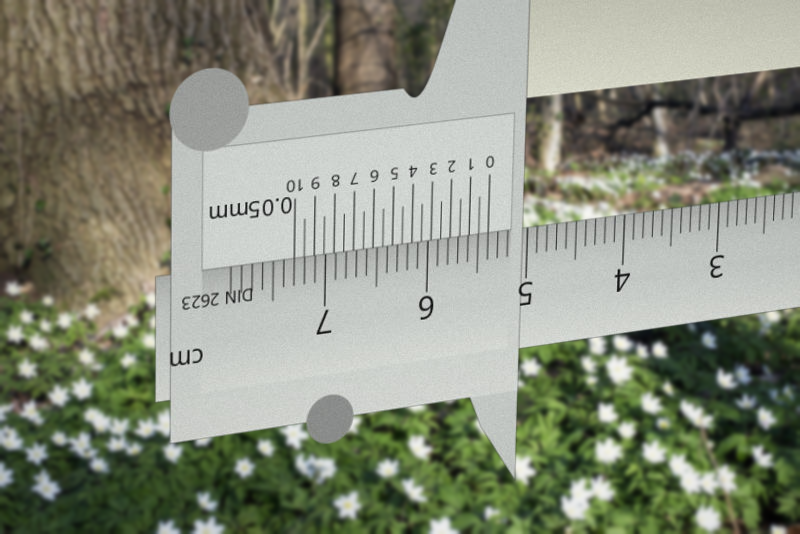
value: **54.0** mm
